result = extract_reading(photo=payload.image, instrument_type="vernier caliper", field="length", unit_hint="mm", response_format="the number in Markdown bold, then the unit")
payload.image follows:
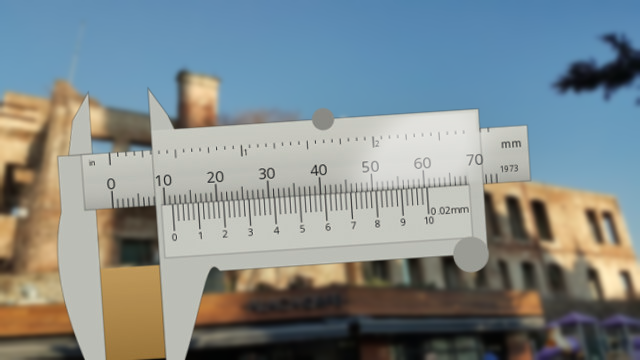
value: **11.5** mm
